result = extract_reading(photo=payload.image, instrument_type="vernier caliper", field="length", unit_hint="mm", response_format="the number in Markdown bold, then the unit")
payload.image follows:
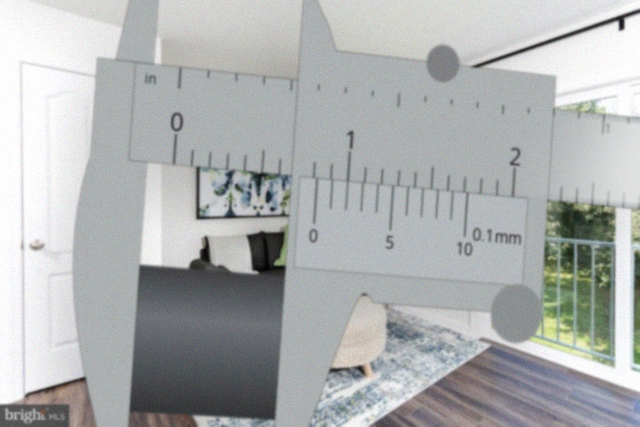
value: **8.2** mm
